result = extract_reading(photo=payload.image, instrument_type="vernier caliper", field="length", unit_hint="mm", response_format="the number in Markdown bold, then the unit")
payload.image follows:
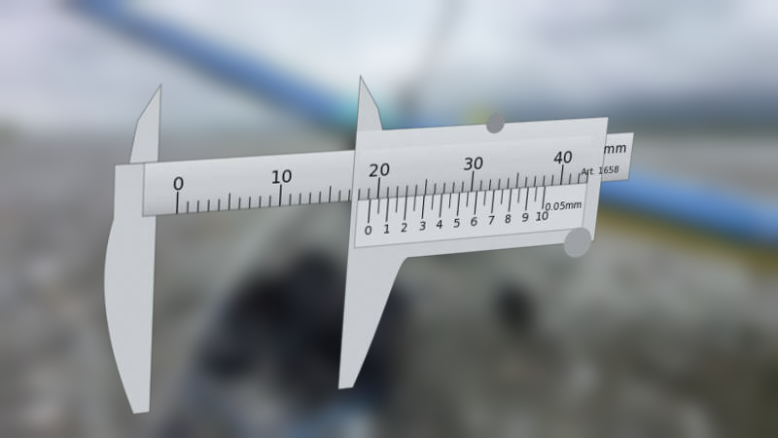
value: **19.2** mm
